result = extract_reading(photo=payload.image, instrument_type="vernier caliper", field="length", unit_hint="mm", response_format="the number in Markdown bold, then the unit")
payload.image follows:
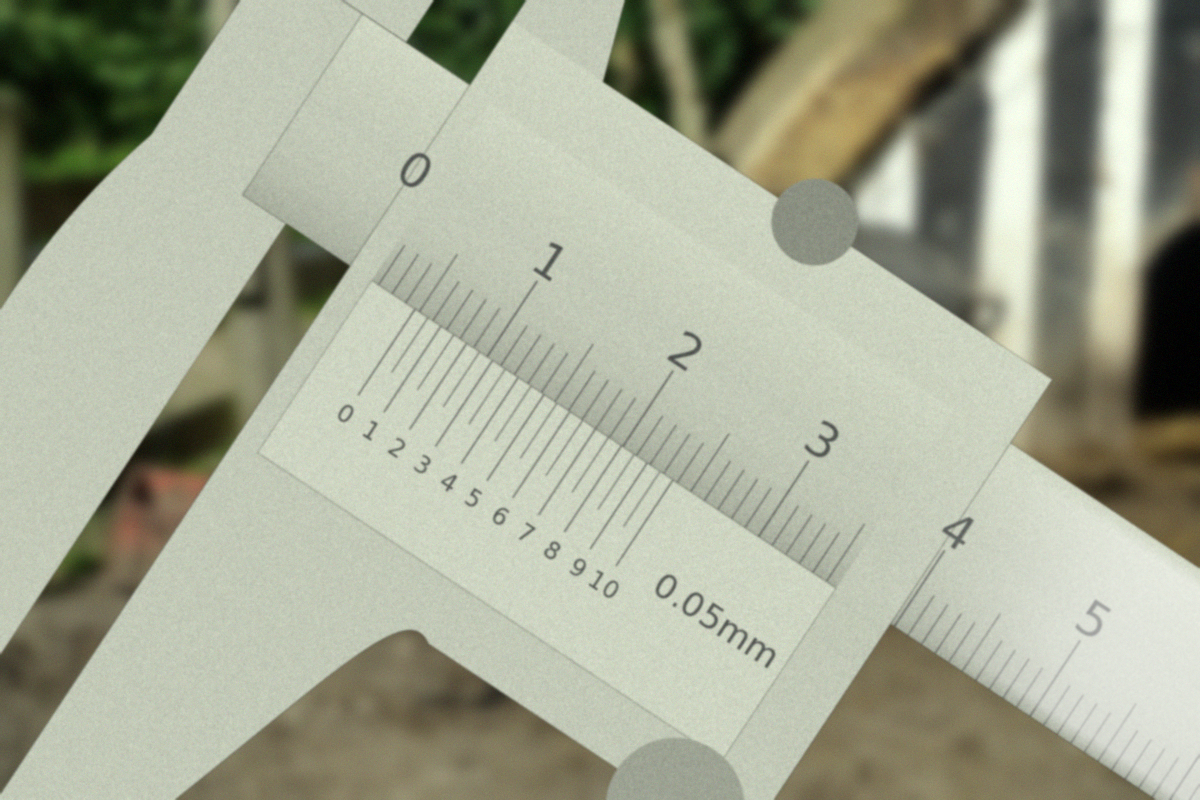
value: **4.7** mm
